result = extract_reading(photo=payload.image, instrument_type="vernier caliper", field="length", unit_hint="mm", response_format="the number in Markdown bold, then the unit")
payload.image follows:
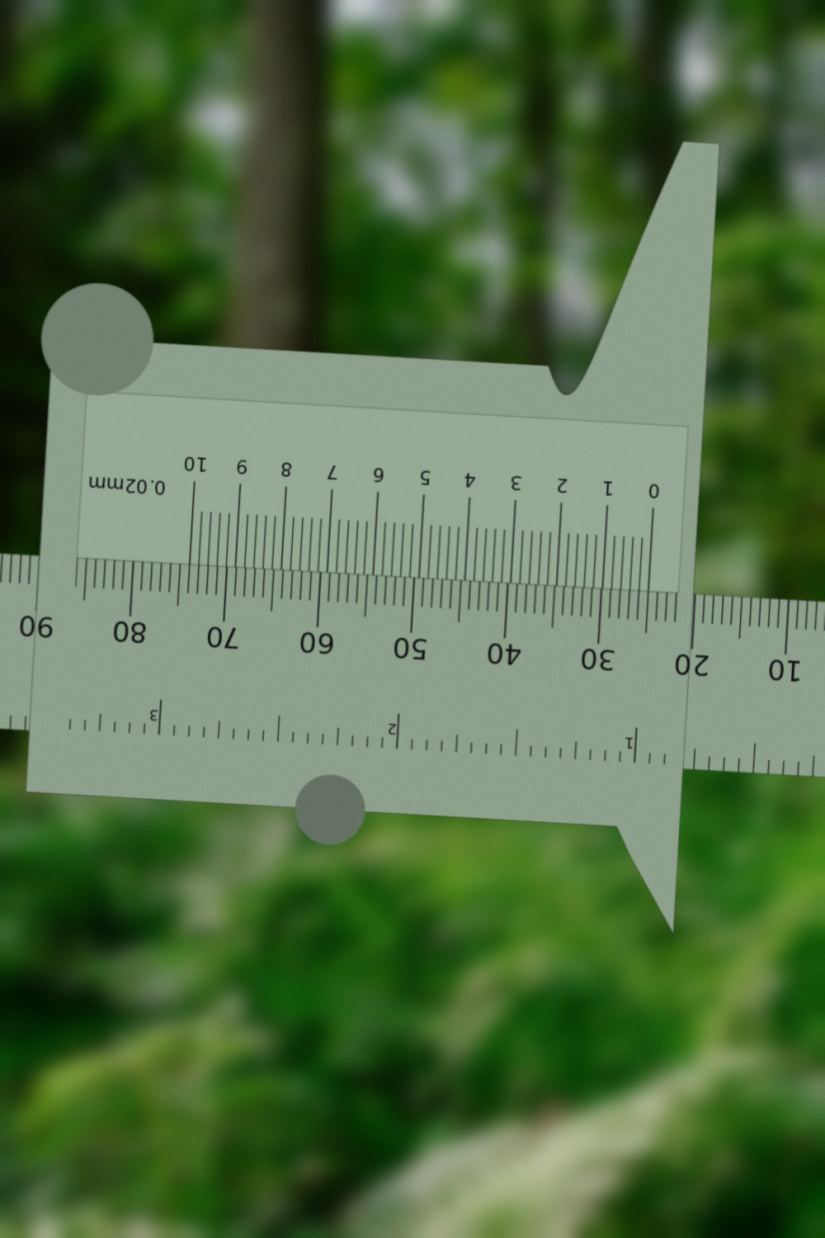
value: **25.0** mm
